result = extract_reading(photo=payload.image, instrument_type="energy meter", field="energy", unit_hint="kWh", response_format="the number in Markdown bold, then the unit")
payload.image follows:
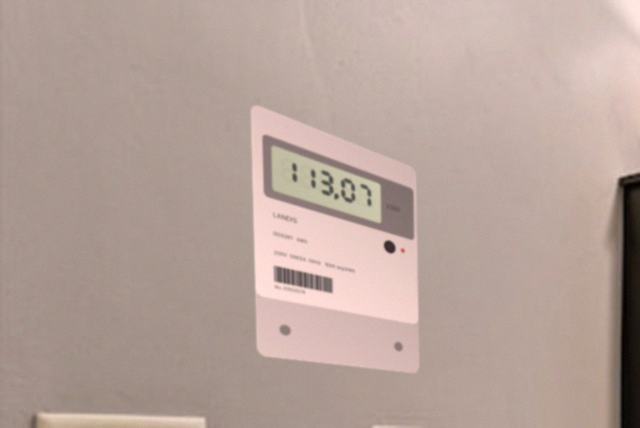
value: **113.07** kWh
